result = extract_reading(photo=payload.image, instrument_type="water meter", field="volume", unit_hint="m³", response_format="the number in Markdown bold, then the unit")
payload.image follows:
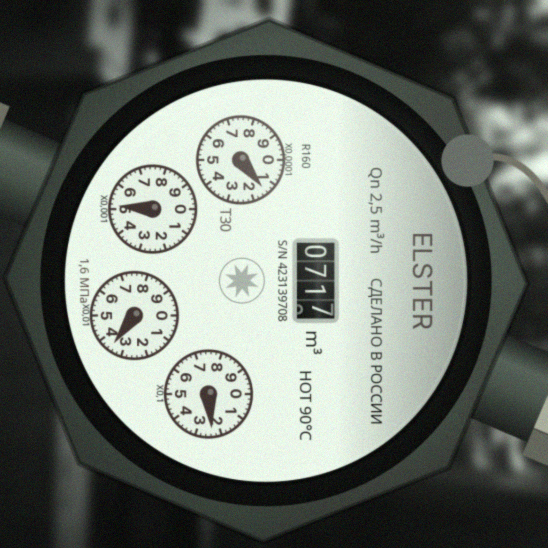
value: **717.2351** m³
